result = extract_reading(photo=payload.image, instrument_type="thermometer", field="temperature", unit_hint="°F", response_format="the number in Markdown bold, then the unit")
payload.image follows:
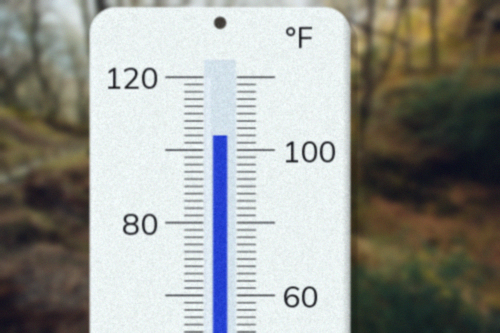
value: **104** °F
